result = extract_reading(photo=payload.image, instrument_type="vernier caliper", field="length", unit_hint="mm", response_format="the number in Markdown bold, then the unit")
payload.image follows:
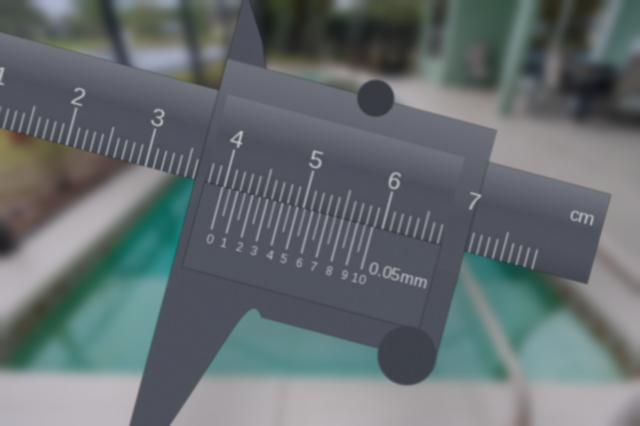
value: **39.8** mm
